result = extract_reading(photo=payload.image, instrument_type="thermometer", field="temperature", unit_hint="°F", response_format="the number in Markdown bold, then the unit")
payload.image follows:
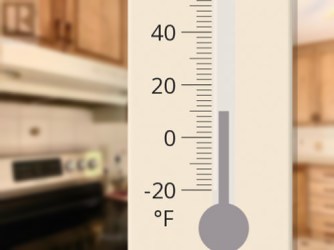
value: **10** °F
